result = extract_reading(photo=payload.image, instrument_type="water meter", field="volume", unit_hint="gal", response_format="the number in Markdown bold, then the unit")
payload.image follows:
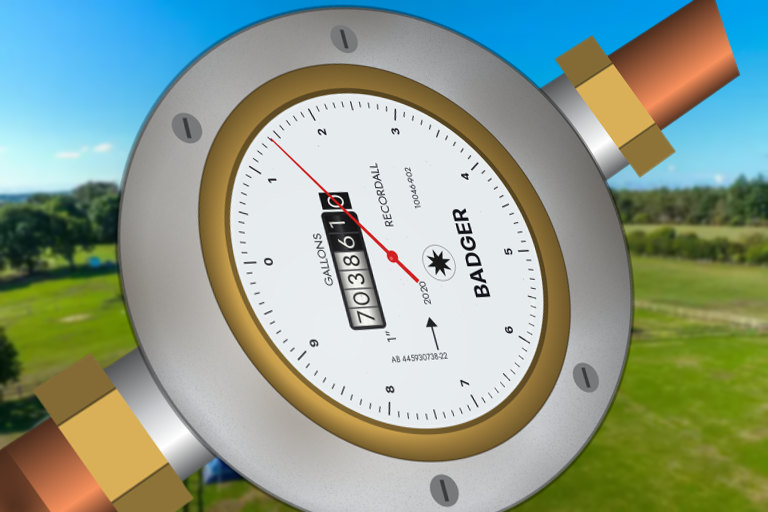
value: **7038611.4** gal
